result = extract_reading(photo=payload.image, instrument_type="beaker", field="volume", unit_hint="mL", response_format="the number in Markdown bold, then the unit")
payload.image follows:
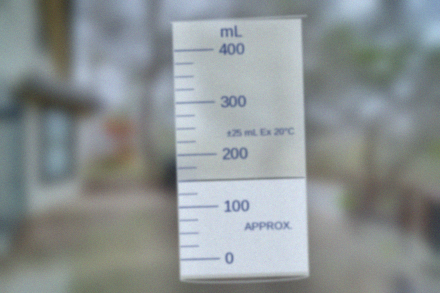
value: **150** mL
